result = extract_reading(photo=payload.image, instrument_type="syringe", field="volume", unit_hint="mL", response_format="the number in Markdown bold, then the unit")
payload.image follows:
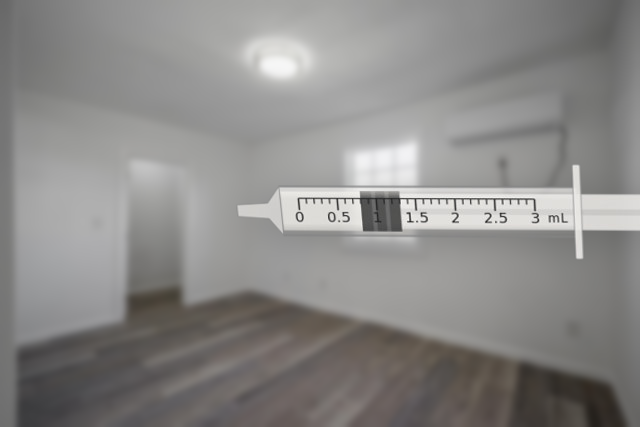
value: **0.8** mL
